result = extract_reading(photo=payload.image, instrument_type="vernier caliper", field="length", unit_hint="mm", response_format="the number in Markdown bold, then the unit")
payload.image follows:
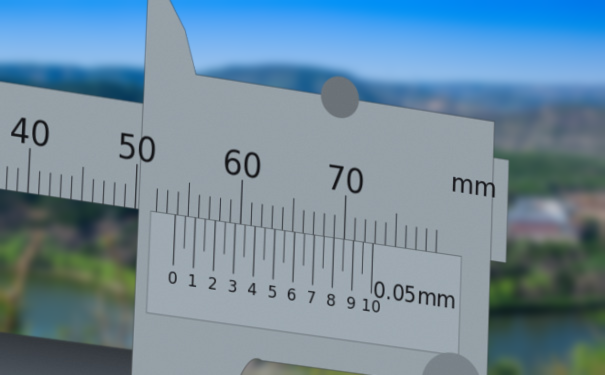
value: **53.8** mm
